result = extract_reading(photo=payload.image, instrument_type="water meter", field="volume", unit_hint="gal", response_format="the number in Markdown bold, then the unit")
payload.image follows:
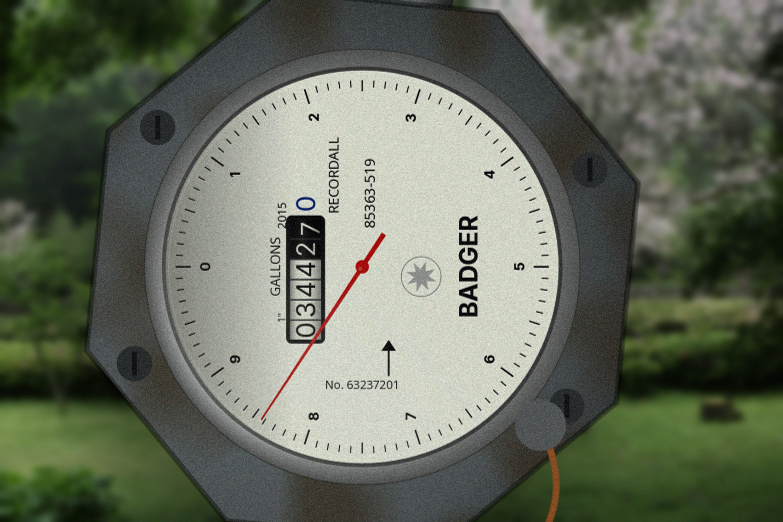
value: **344268.4** gal
